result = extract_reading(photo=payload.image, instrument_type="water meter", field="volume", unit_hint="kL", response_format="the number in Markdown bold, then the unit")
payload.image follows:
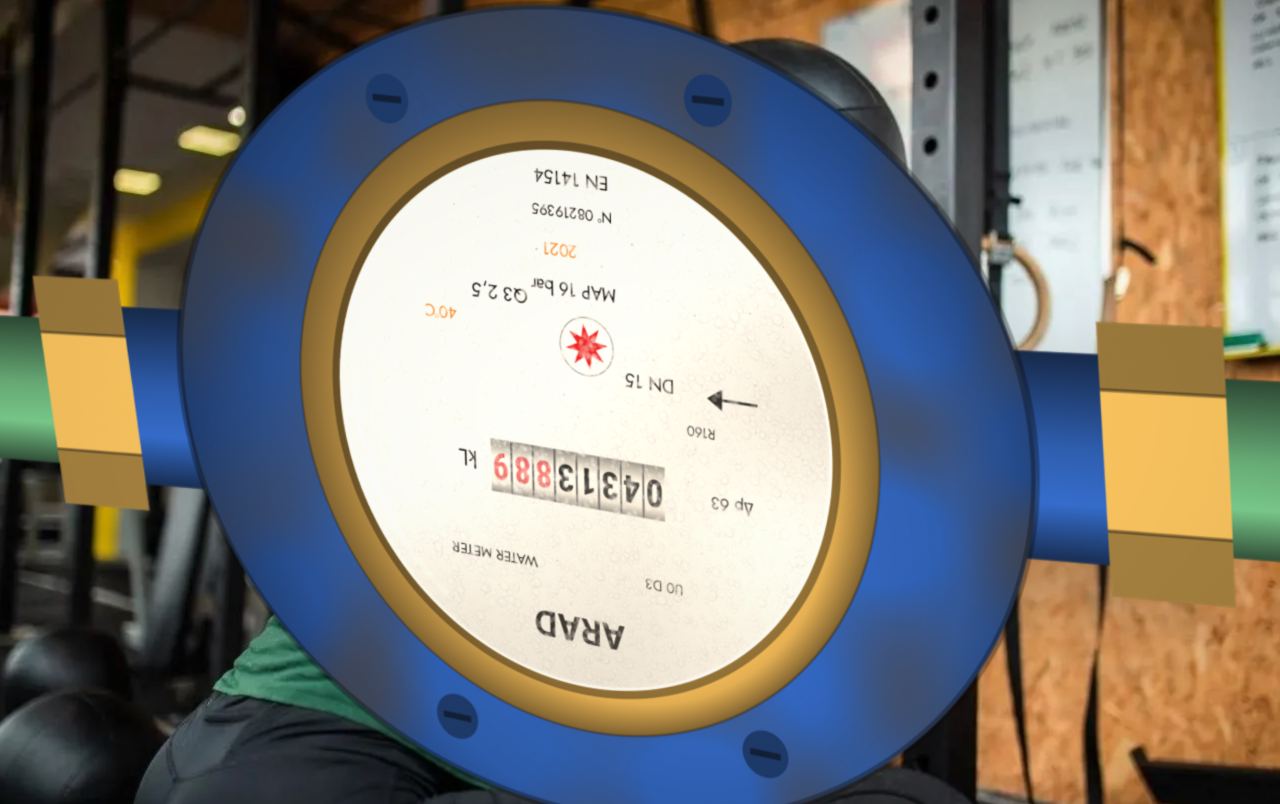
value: **4313.889** kL
